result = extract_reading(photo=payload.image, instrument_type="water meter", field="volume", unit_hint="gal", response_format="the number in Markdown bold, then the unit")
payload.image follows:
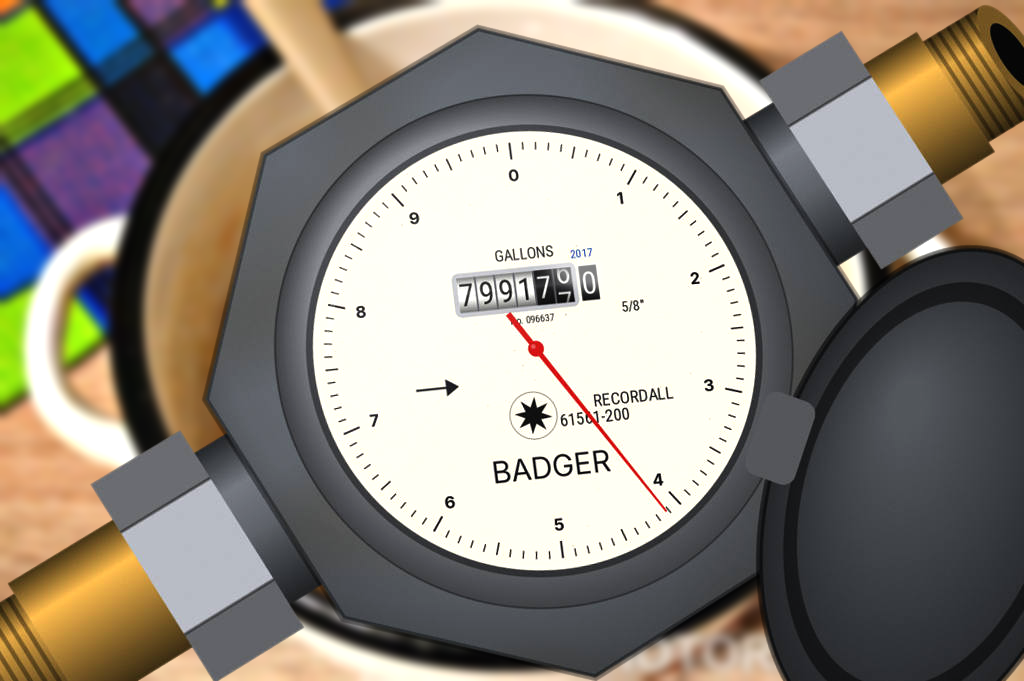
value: **7991764.1** gal
